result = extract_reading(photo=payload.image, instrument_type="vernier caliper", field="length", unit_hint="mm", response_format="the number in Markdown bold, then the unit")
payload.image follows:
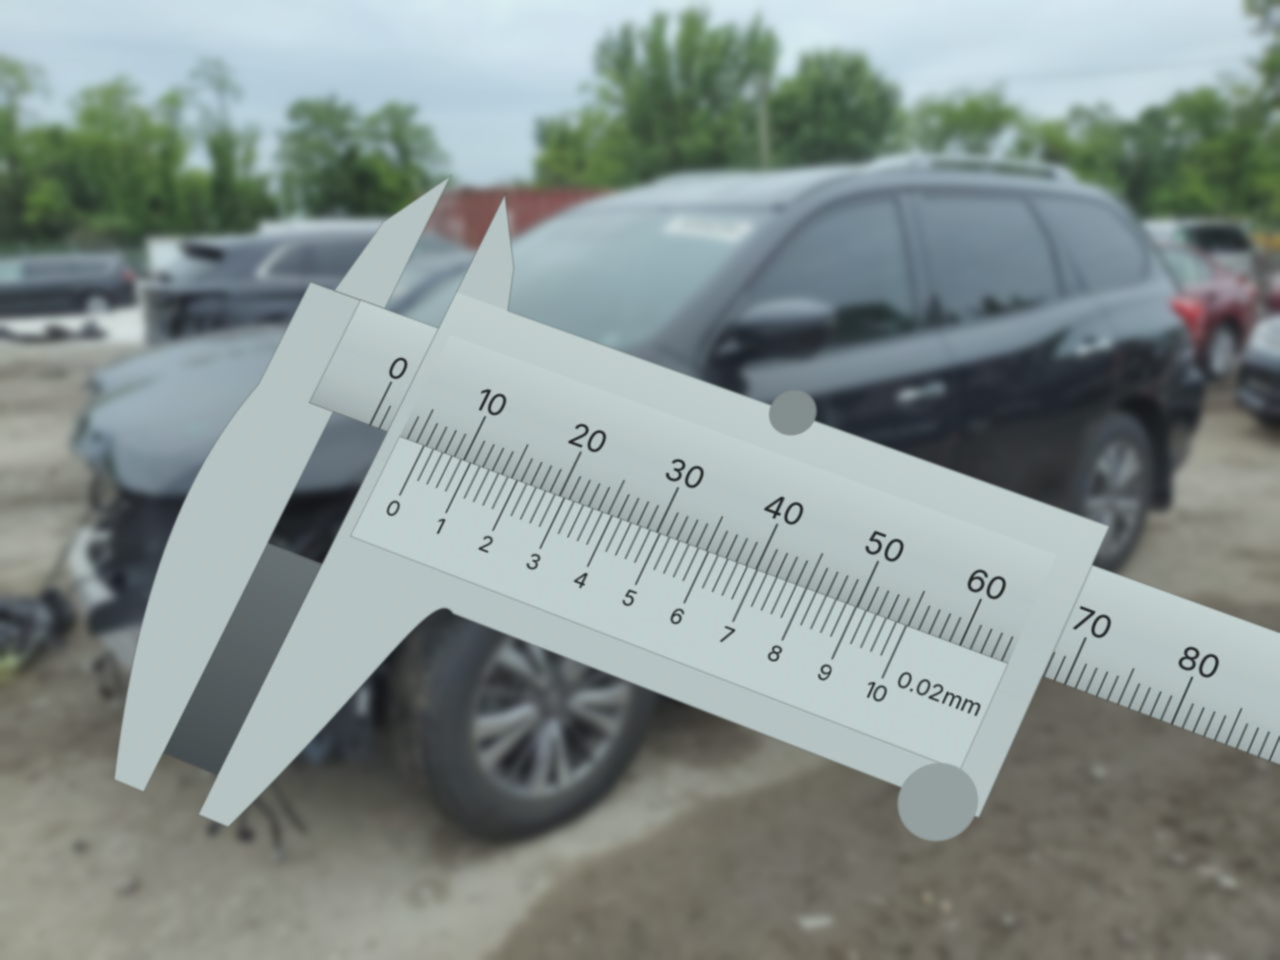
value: **5.8** mm
